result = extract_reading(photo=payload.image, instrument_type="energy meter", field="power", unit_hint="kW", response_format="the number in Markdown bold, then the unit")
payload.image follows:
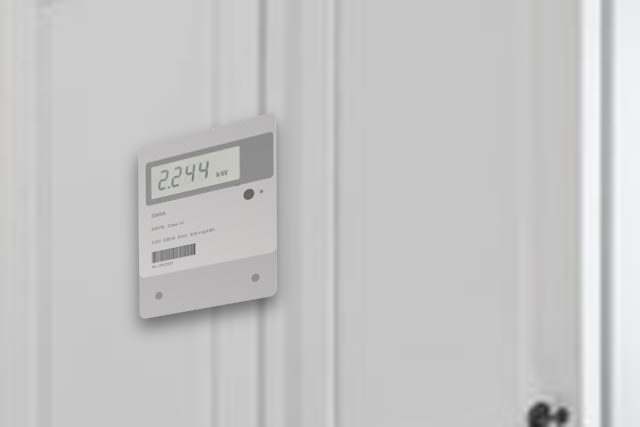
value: **2.244** kW
